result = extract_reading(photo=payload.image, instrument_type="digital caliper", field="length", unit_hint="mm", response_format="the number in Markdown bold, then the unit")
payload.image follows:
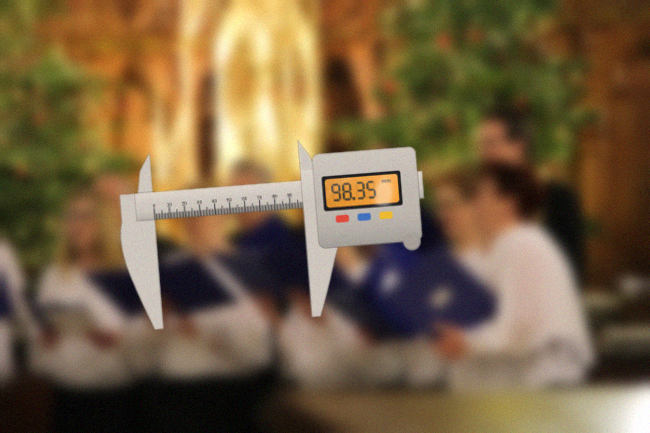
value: **98.35** mm
